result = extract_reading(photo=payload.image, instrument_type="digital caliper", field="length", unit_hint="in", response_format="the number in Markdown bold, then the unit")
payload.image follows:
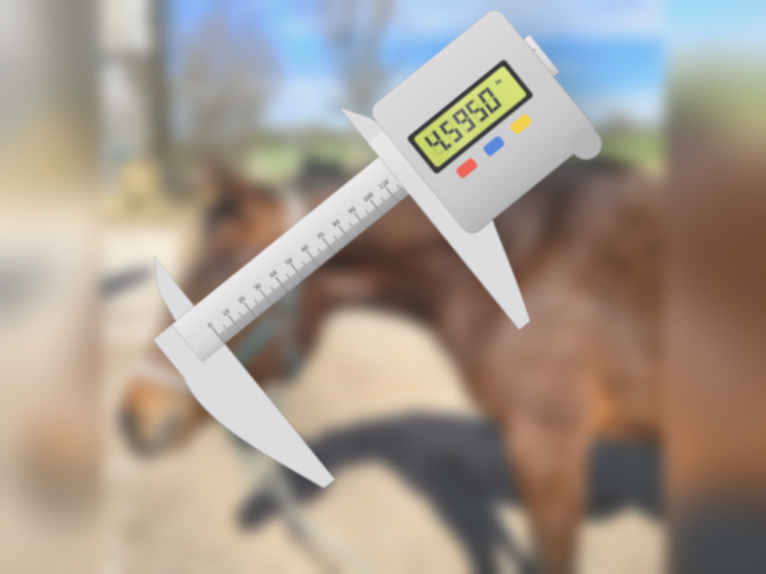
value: **4.5950** in
